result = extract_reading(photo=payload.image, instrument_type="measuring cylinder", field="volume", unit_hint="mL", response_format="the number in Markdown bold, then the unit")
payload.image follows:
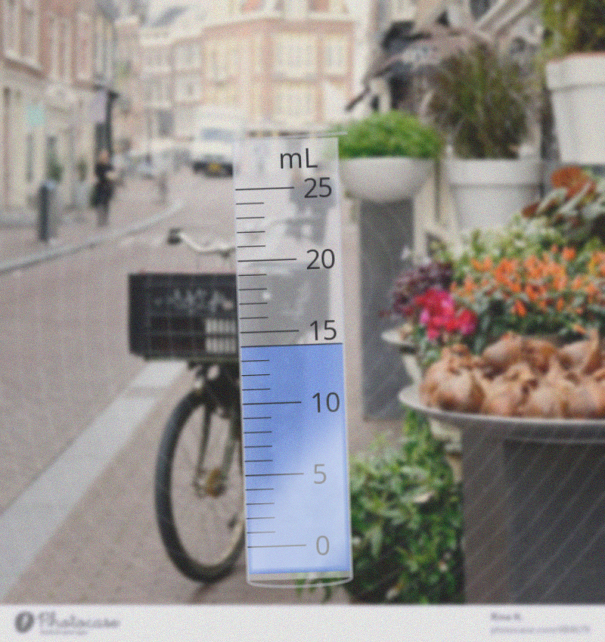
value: **14** mL
